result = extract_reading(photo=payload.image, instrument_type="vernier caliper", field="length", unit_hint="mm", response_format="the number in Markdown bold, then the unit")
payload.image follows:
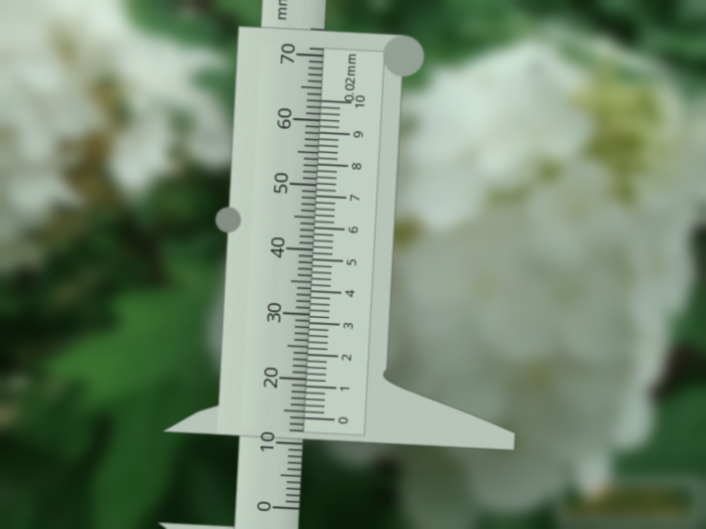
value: **14.0** mm
